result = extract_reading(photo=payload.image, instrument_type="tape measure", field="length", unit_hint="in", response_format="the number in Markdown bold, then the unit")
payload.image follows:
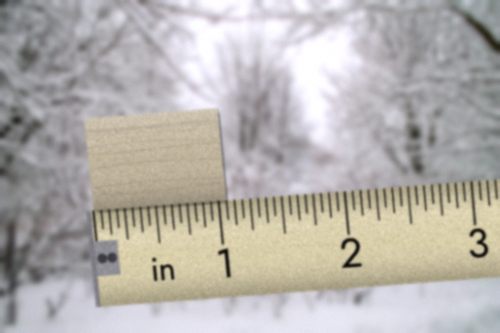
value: **1.0625** in
